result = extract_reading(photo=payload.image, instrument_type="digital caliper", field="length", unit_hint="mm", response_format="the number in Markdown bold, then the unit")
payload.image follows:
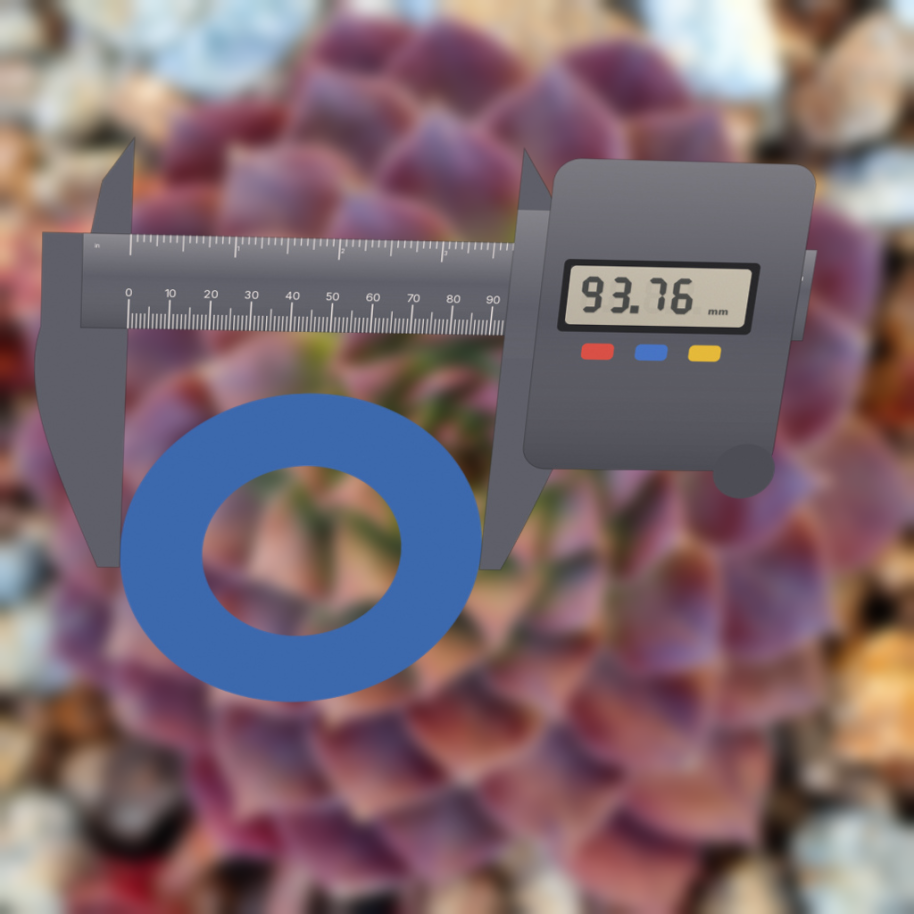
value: **93.76** mm
